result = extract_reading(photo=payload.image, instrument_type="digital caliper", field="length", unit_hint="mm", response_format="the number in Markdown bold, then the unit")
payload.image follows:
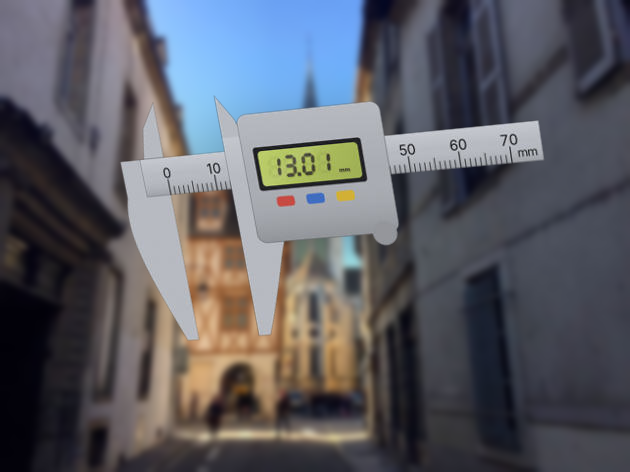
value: **13.01** mm
